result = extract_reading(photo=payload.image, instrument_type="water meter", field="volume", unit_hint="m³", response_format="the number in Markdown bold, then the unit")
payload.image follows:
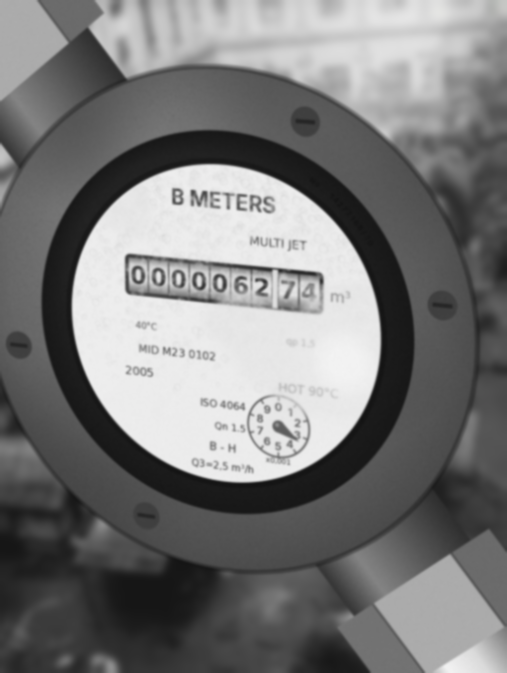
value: **62.743** m³
